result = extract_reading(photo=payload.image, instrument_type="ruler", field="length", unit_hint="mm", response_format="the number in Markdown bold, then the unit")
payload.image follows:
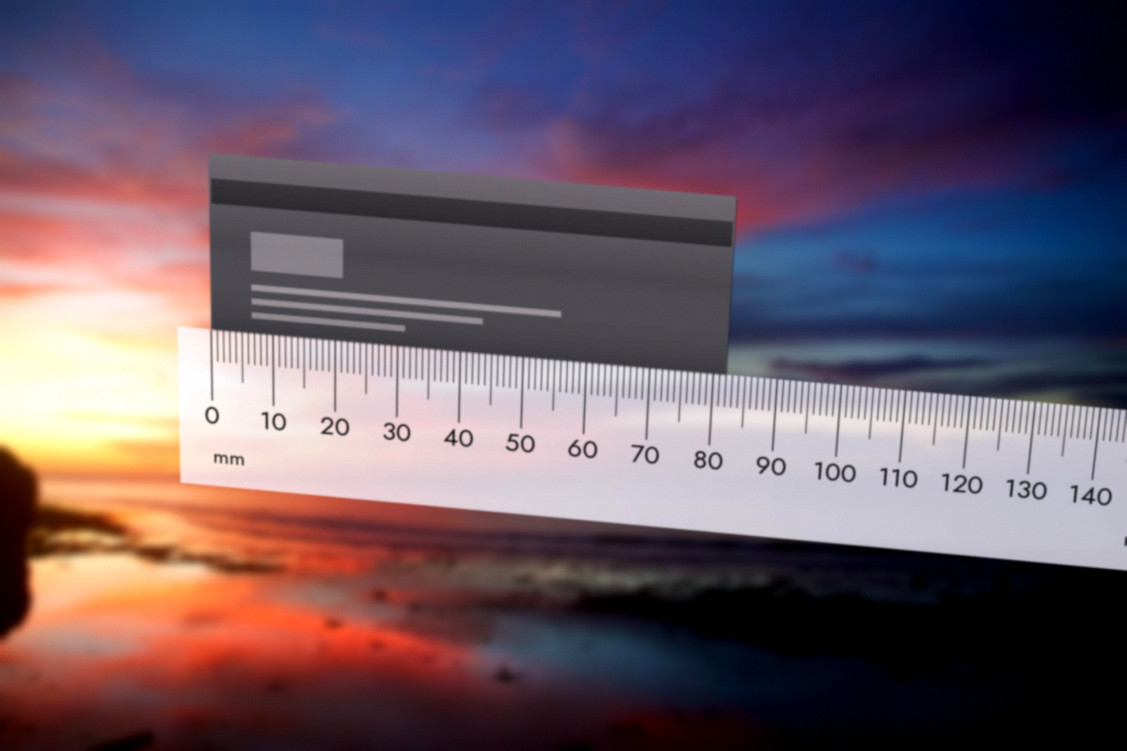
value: **82** mm
